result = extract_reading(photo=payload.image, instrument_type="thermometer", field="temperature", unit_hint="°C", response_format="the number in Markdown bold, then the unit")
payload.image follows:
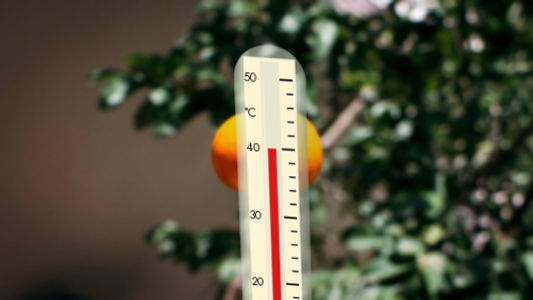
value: **40** °C
